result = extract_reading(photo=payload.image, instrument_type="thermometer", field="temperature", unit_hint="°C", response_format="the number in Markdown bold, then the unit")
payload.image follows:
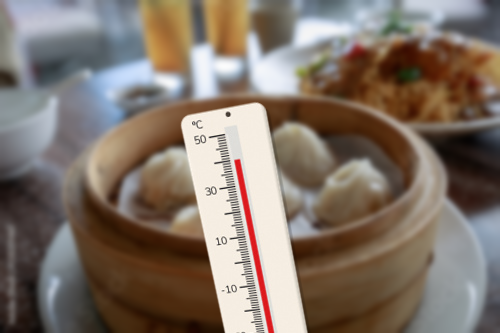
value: **40** °C
